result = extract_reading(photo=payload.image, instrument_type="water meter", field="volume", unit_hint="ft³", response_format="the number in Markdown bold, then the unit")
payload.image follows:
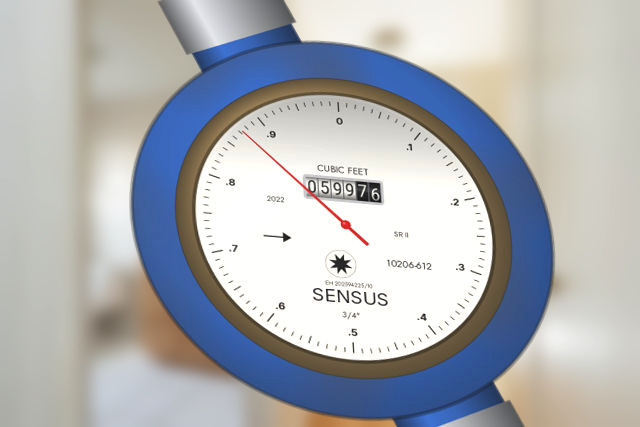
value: **59975.87** ft³
